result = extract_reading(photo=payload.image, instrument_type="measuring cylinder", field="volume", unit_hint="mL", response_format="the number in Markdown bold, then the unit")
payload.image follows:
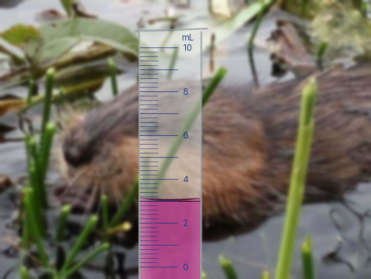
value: **3** mL
